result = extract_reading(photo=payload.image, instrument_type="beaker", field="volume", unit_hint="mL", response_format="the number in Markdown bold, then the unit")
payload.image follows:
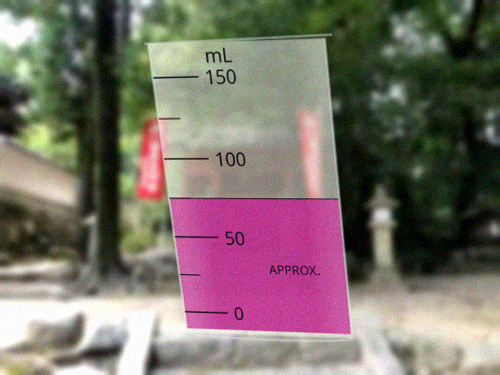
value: **75** mL
